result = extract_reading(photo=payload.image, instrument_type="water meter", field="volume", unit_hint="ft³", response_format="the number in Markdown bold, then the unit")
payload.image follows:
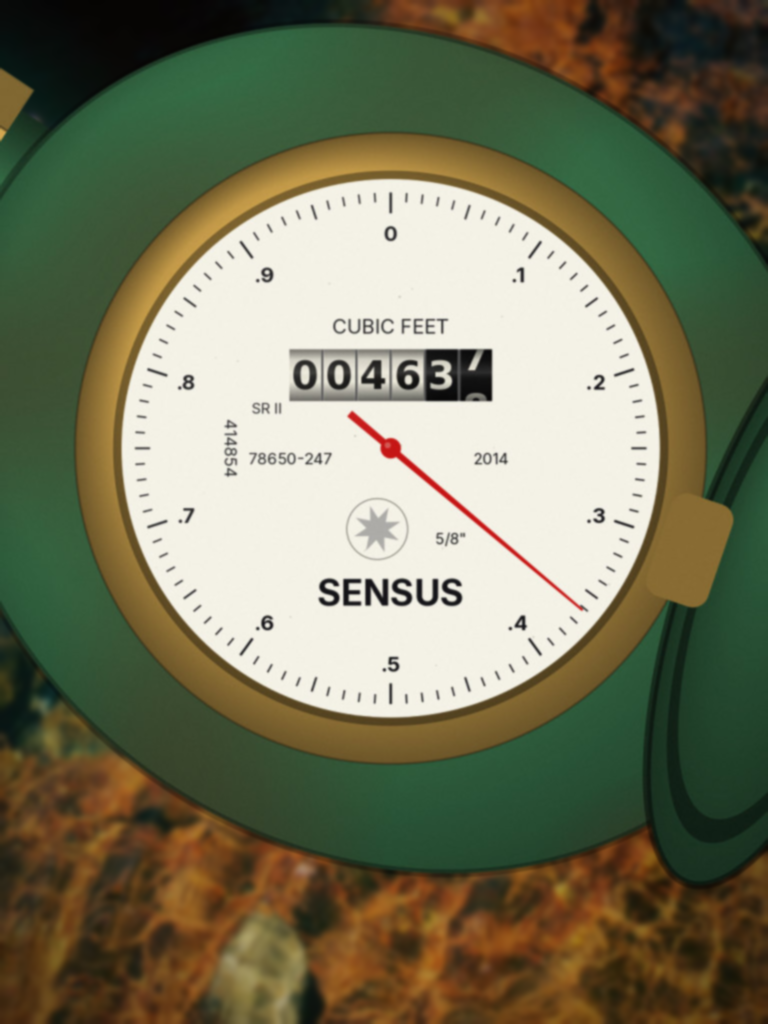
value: **4637.36** ft³
